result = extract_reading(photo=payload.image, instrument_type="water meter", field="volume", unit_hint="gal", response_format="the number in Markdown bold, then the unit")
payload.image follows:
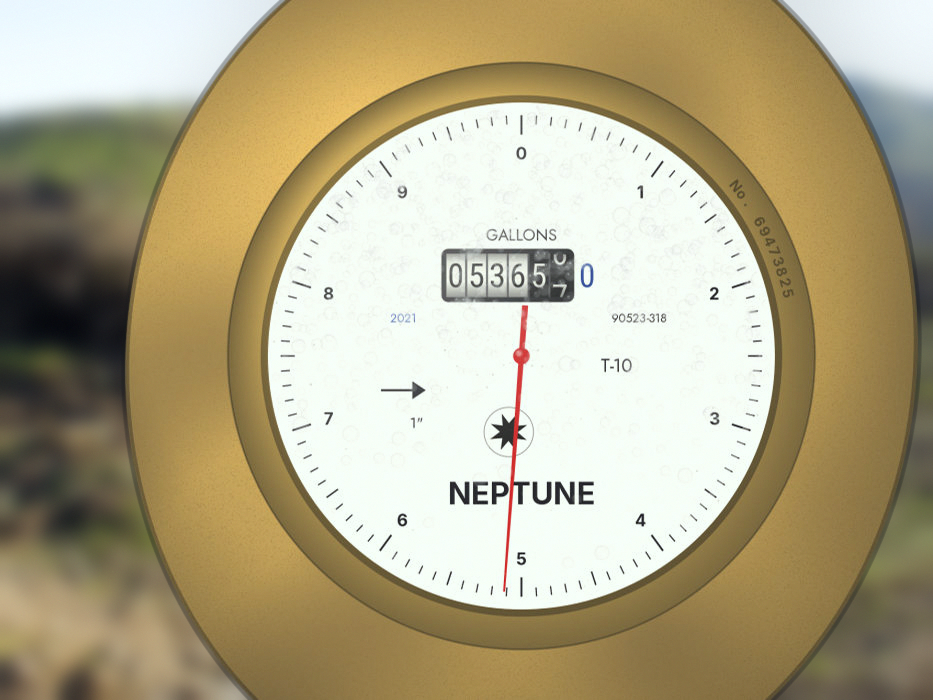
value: **536565.1** gal
